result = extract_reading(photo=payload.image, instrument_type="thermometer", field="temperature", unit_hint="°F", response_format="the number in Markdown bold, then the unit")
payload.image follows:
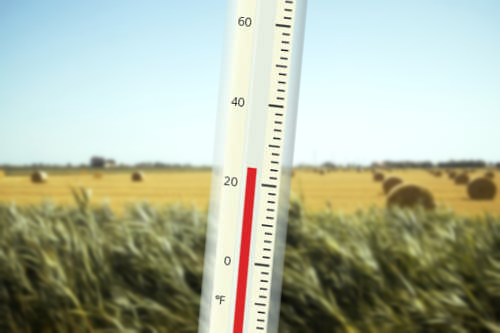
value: **24** °F
